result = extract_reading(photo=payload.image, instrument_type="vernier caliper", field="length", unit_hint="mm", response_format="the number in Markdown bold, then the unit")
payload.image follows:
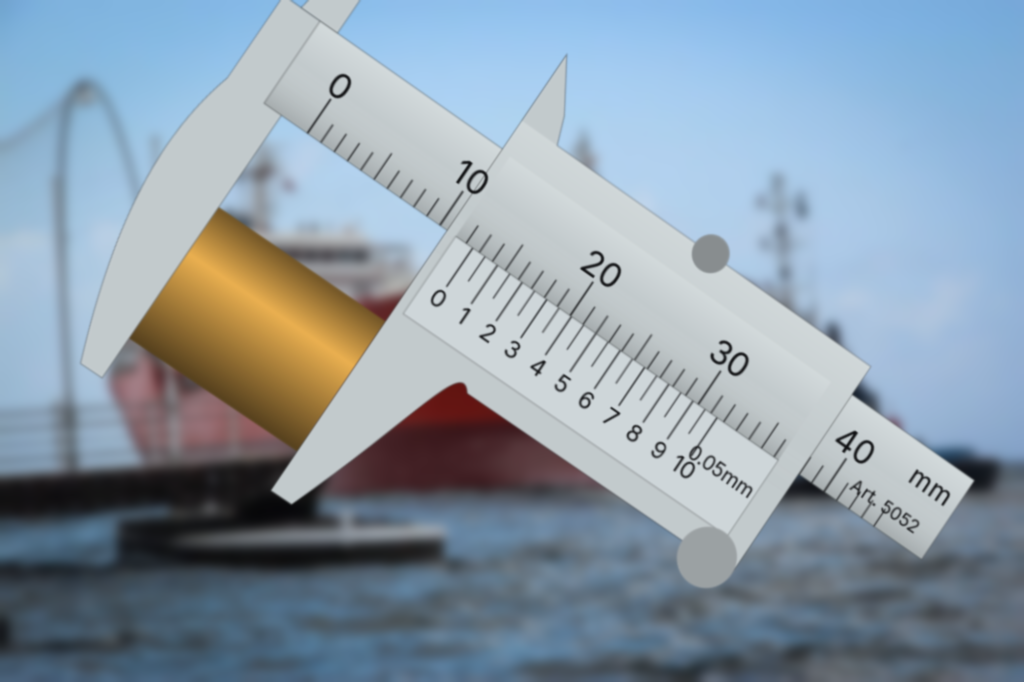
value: **12.5** mm
